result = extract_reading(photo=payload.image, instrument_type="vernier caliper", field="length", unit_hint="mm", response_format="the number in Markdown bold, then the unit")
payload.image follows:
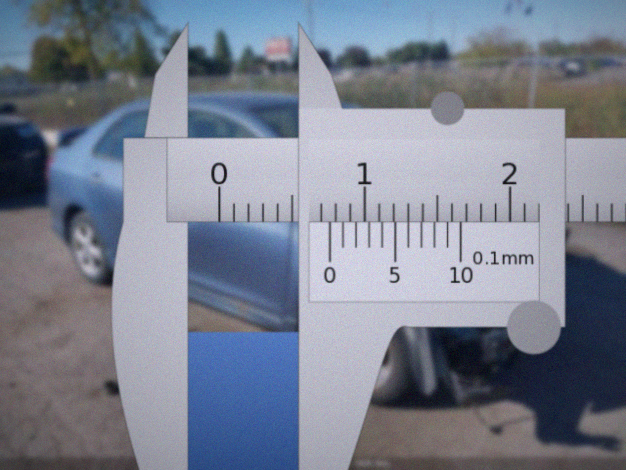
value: **7.6** mm
